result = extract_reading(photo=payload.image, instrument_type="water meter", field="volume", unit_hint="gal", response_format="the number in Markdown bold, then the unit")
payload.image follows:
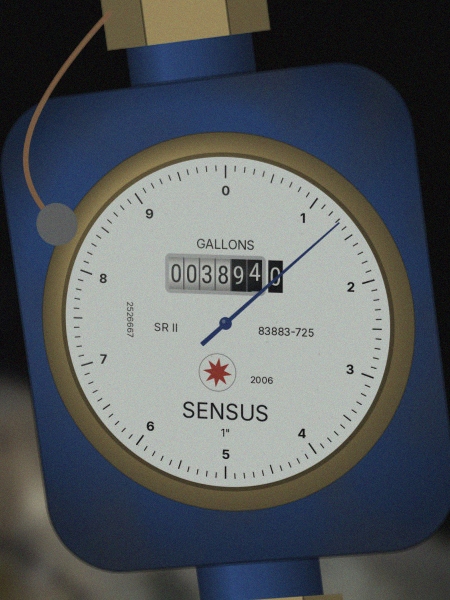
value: **38941.3** gal
